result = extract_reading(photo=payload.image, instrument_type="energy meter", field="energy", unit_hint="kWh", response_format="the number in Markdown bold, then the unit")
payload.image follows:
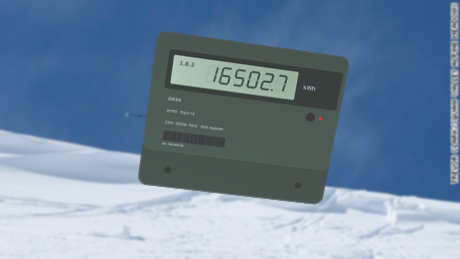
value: **16502.7** kWh
